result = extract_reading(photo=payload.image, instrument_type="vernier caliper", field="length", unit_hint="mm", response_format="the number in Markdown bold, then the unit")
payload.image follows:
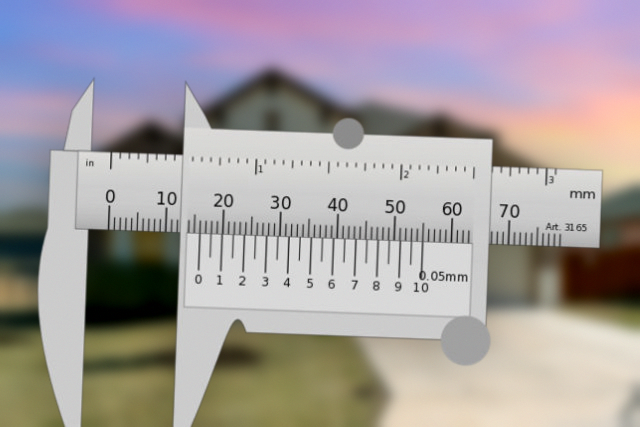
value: **16.0** mm
